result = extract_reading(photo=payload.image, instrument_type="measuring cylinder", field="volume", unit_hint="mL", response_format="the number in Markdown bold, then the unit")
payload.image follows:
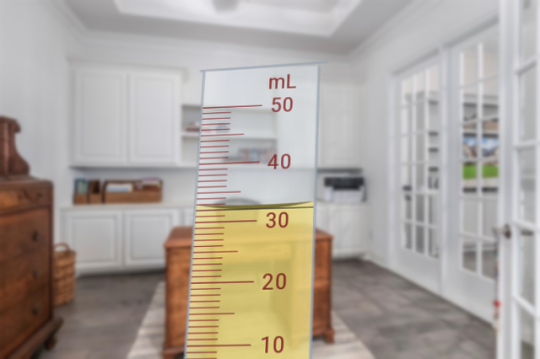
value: **32** mL
